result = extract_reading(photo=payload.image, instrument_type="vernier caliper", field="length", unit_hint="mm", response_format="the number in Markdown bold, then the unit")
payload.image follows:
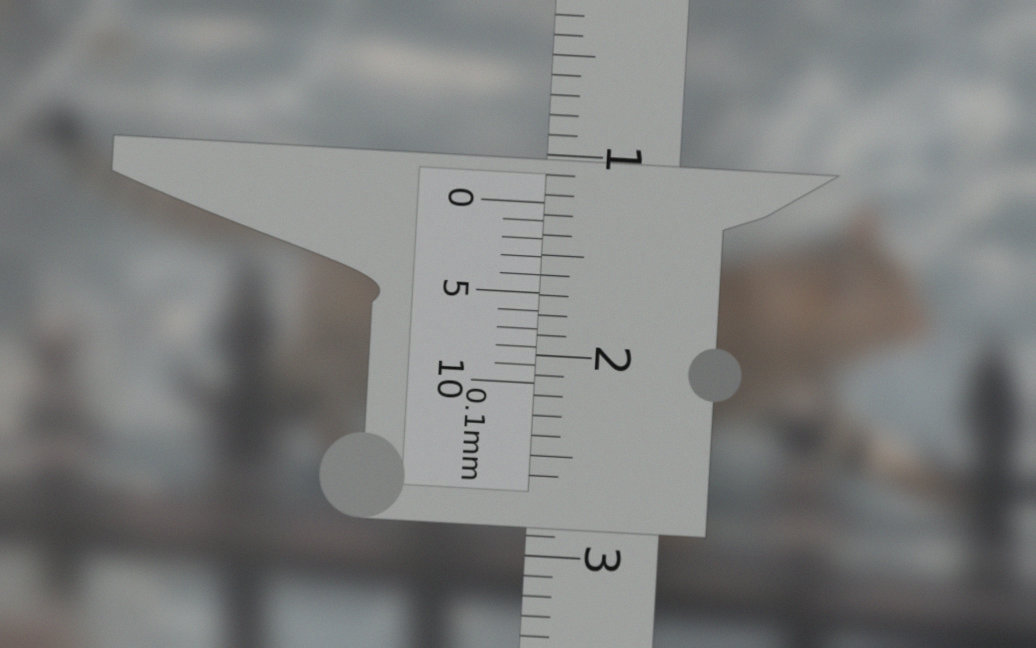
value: **12.4** mm
